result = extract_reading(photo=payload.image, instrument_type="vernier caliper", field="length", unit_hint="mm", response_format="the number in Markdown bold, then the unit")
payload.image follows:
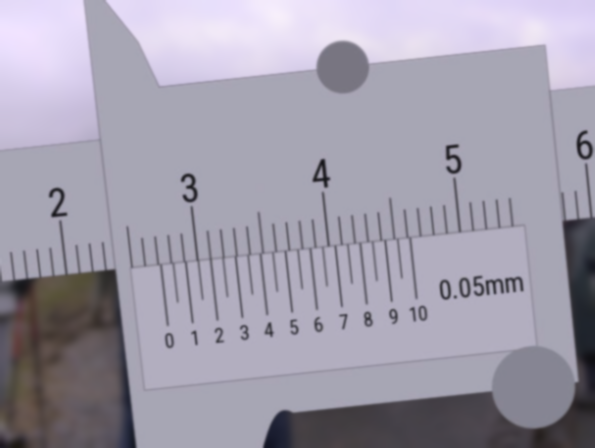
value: **27.2** mm
